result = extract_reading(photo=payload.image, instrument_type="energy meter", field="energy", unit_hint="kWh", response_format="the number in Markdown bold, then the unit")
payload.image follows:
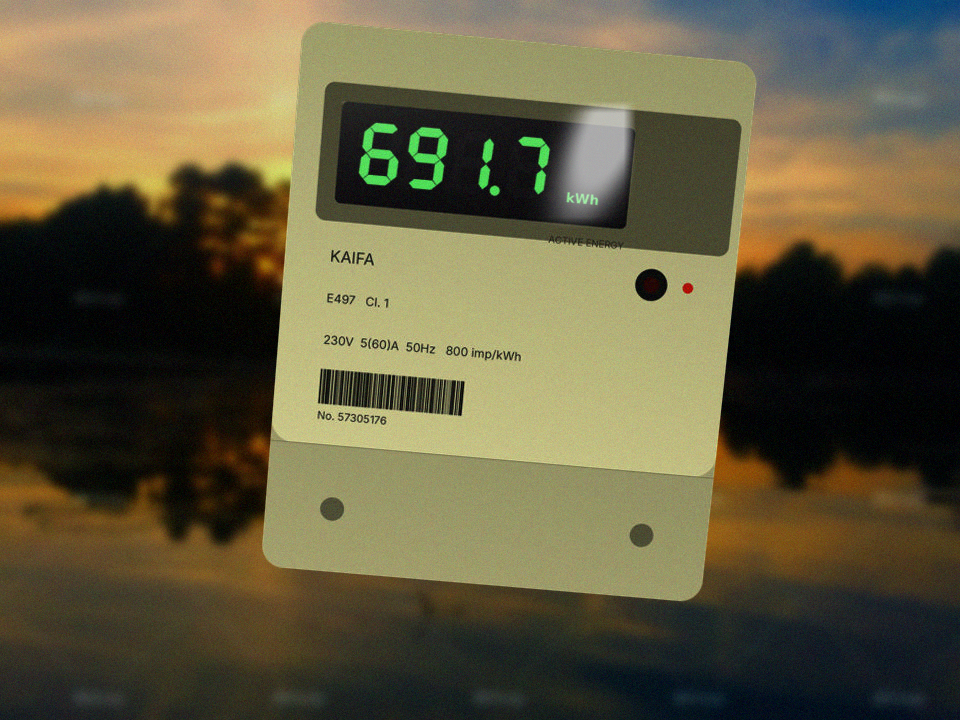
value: **691.7** kWh
